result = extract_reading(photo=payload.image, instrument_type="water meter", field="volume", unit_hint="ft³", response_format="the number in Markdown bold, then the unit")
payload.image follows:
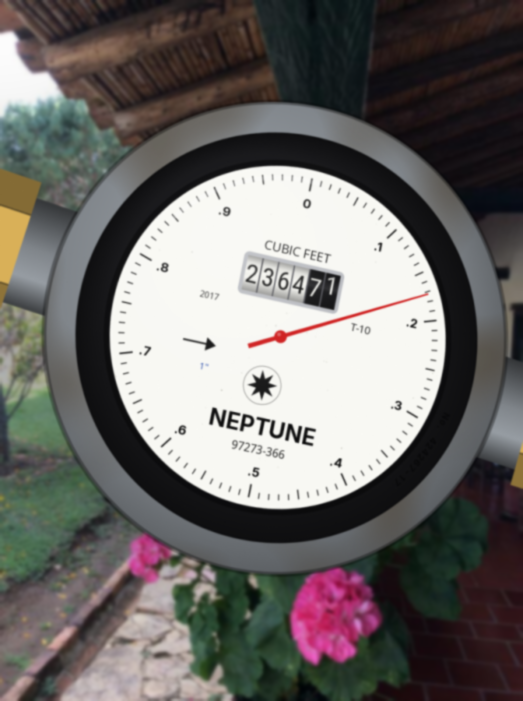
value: **236471.17** ft³
